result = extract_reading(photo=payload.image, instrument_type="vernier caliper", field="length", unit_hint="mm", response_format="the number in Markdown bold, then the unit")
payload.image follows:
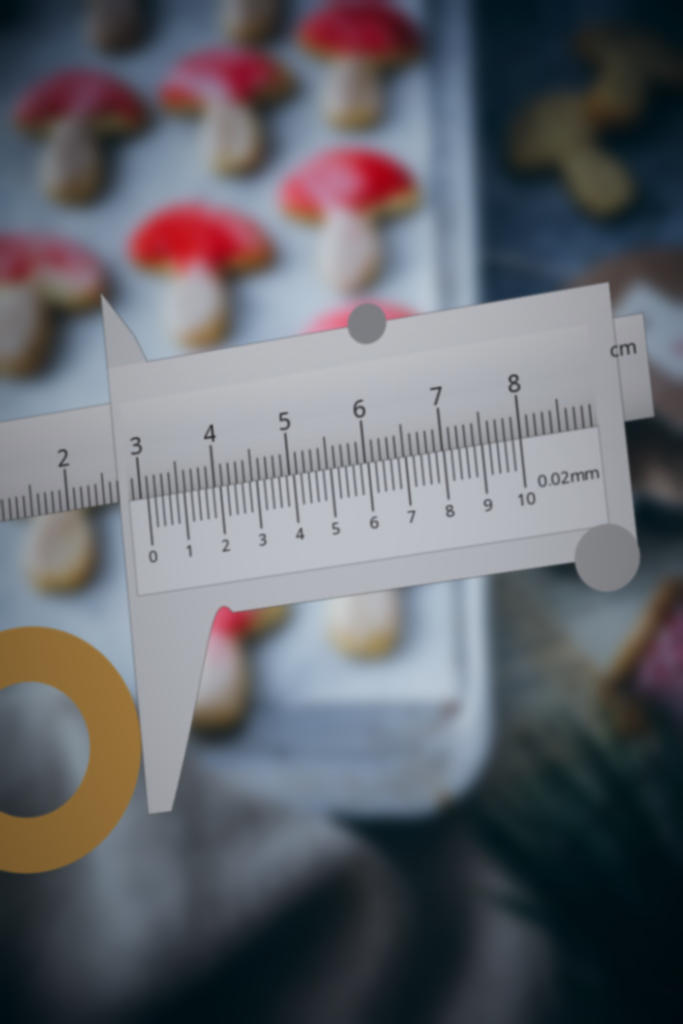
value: **31.0** mm
